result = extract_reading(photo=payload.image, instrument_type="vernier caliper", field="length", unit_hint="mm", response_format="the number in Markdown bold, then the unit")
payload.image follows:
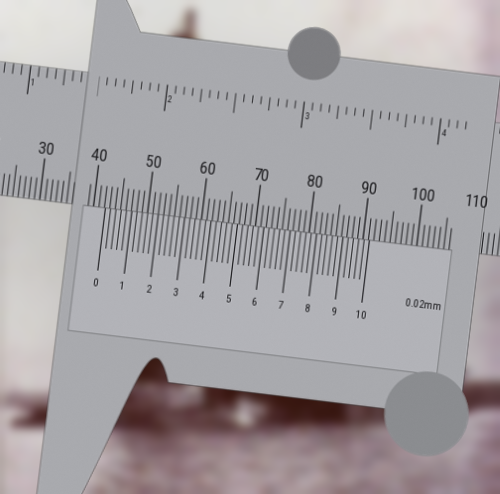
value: **42.2** mm
